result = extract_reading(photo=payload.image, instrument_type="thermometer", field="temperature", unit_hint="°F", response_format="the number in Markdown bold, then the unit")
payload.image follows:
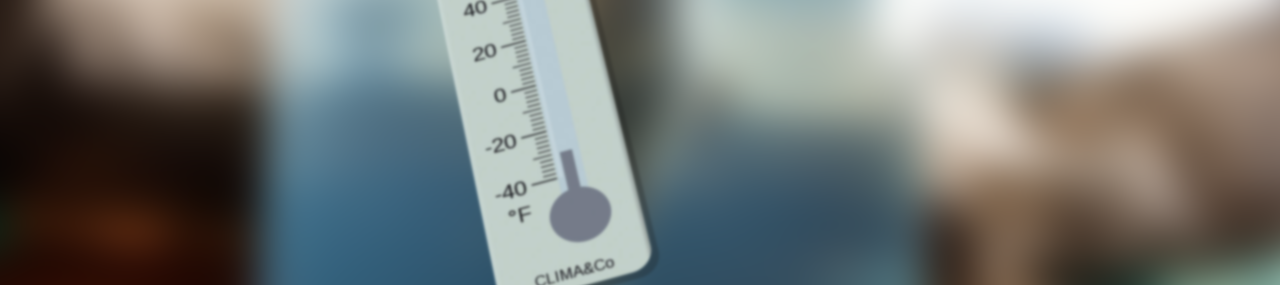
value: **-30** °F
